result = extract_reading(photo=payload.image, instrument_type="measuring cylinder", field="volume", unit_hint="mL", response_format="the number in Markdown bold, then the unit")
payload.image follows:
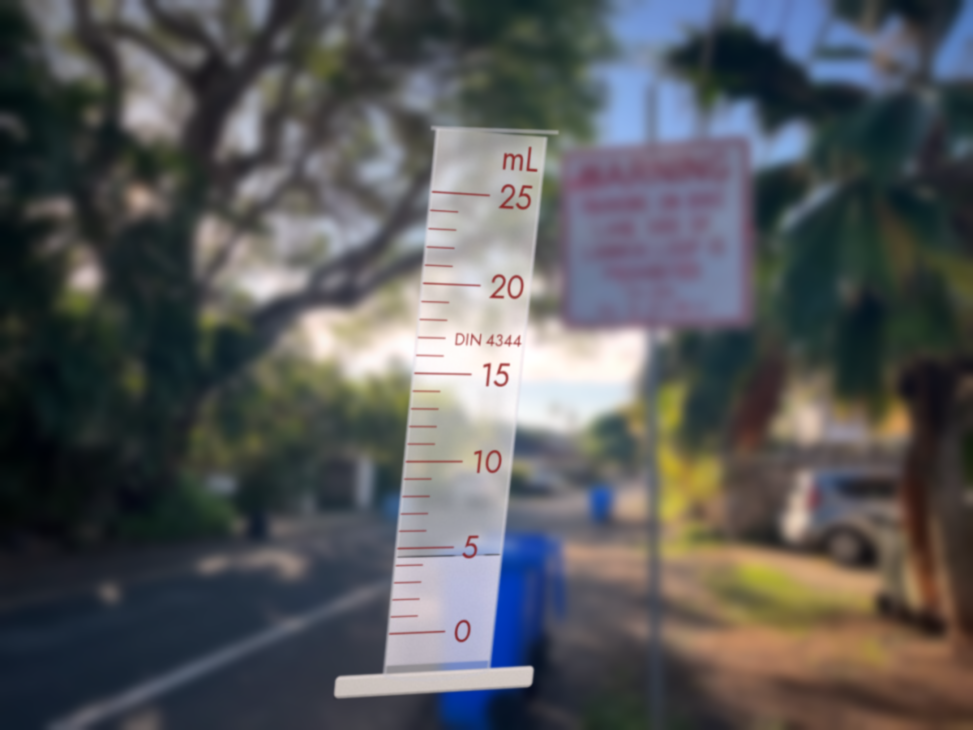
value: **4.5** mL
